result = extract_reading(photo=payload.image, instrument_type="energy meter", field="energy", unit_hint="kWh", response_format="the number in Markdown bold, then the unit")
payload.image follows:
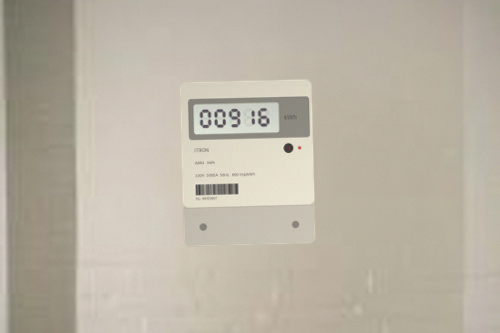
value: **916** kWh
